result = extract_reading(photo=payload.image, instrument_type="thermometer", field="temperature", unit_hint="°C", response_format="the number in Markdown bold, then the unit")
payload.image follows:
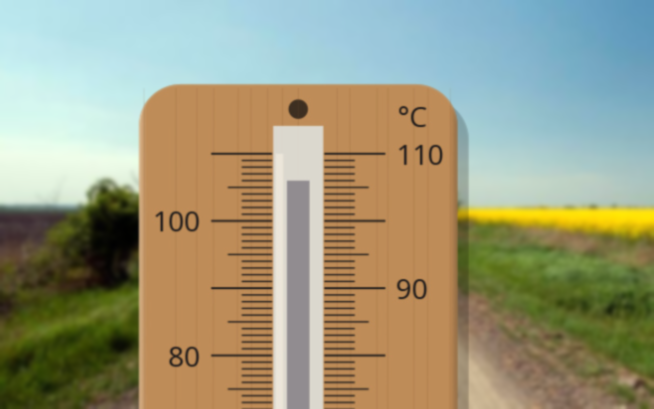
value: **106** °C
